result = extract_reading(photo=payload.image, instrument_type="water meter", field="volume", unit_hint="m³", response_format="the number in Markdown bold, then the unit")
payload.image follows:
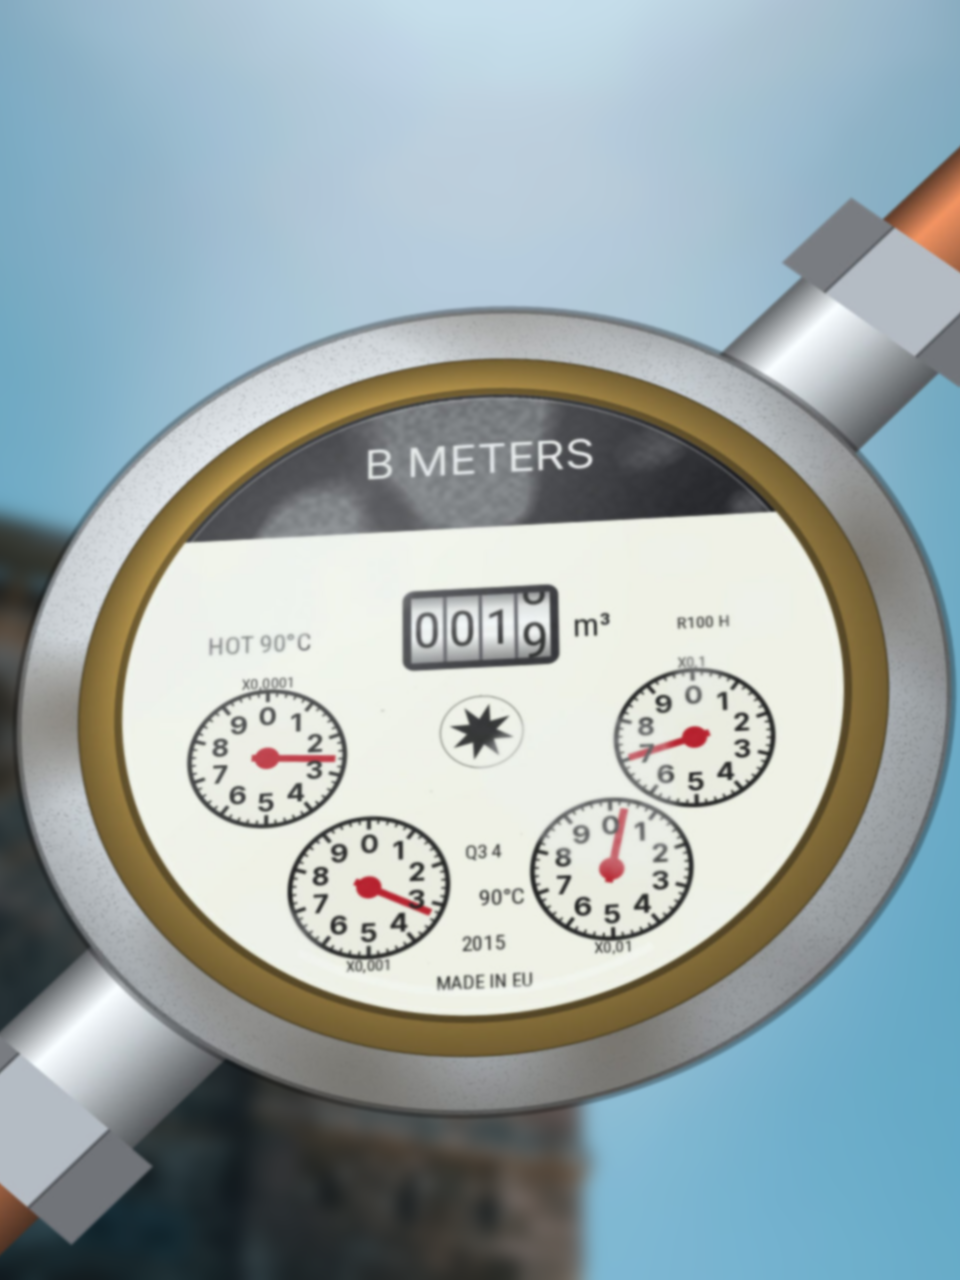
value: **18.7032** m³
